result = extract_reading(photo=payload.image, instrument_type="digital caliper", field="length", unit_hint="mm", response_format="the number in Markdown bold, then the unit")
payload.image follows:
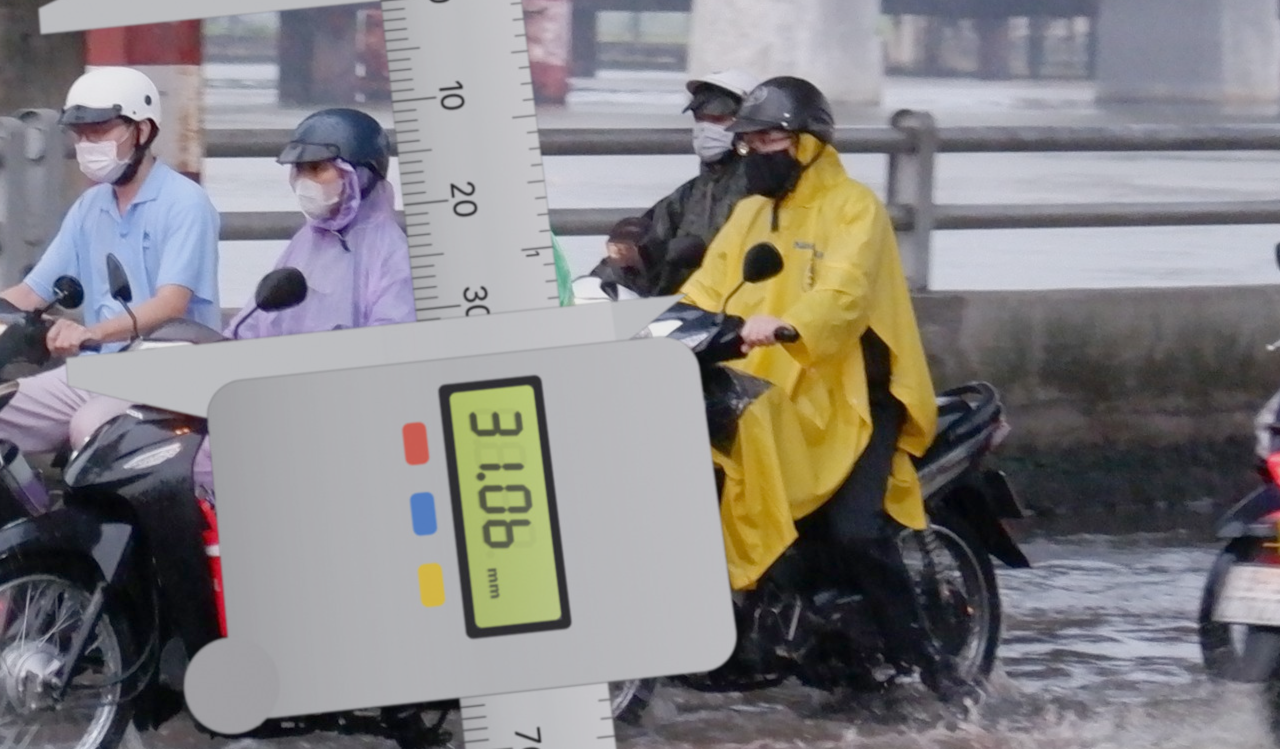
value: **31.06** mm
